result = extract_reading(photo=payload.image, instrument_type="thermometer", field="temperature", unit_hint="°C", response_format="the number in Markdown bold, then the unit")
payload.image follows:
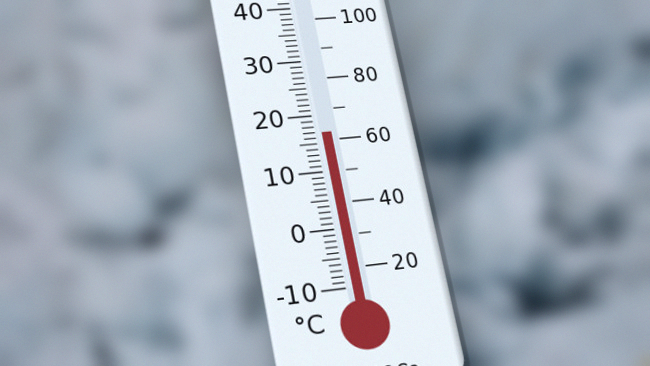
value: **17** °C
